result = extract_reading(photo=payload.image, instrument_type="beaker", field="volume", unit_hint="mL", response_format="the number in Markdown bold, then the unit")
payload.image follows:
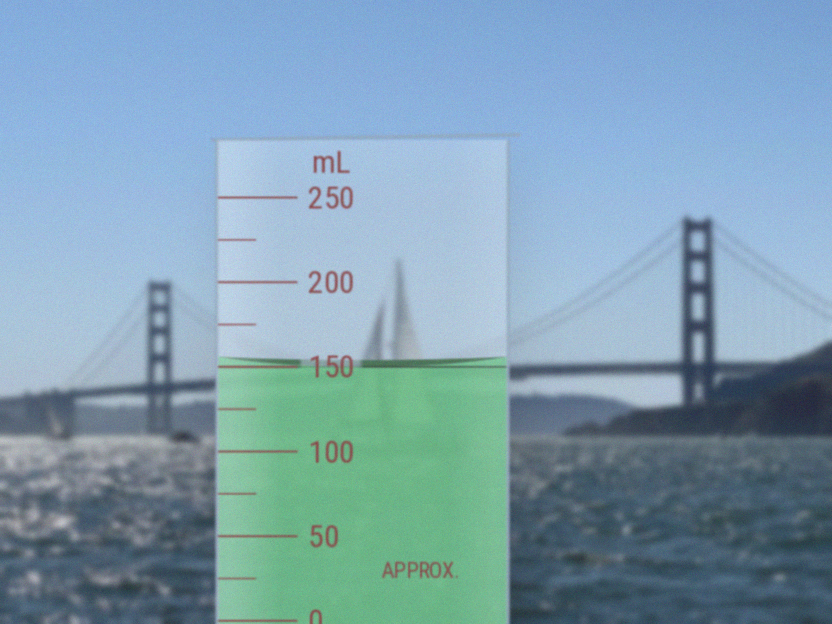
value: **150** mL
